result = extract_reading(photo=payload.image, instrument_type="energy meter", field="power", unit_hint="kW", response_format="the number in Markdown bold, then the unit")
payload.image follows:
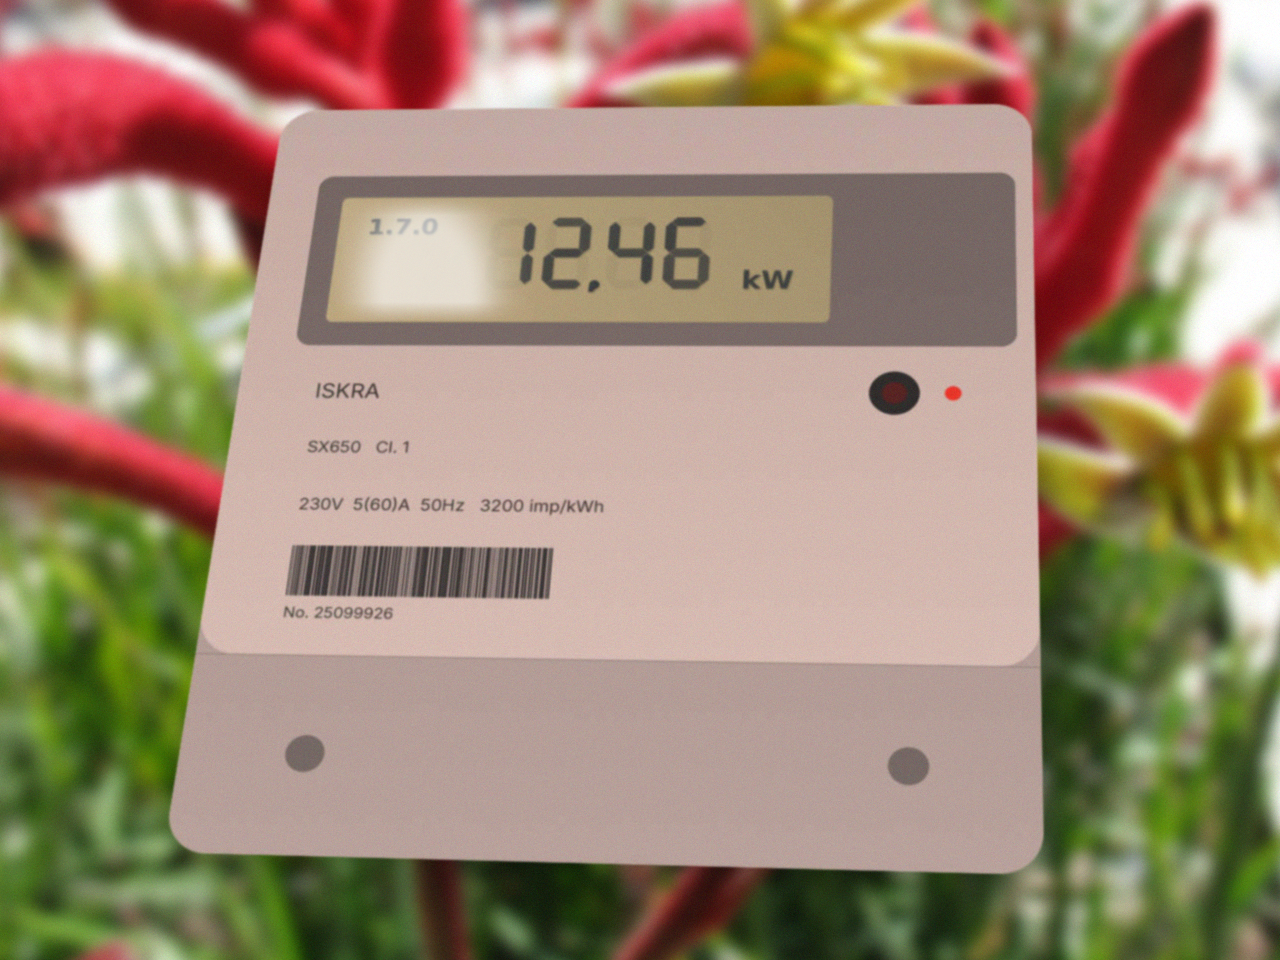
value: **12.46** kW
